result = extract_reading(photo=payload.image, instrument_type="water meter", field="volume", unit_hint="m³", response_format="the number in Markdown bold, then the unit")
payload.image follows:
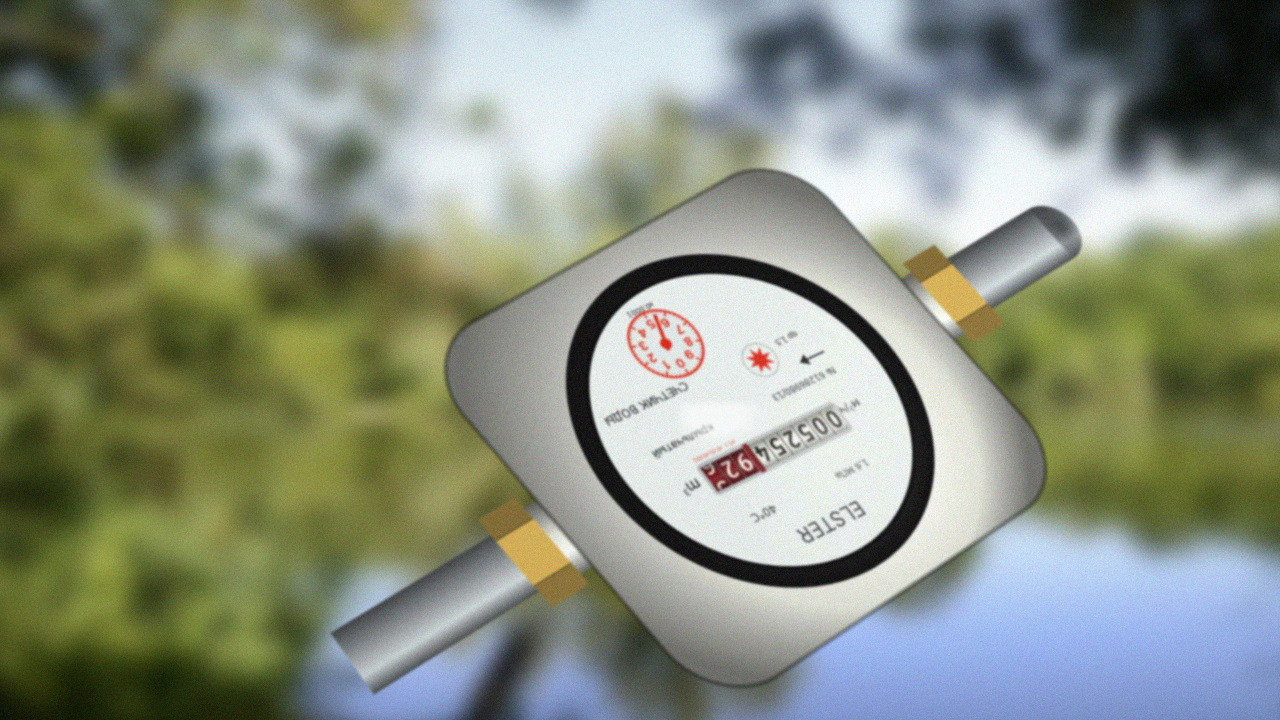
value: **5254.9255** m³
